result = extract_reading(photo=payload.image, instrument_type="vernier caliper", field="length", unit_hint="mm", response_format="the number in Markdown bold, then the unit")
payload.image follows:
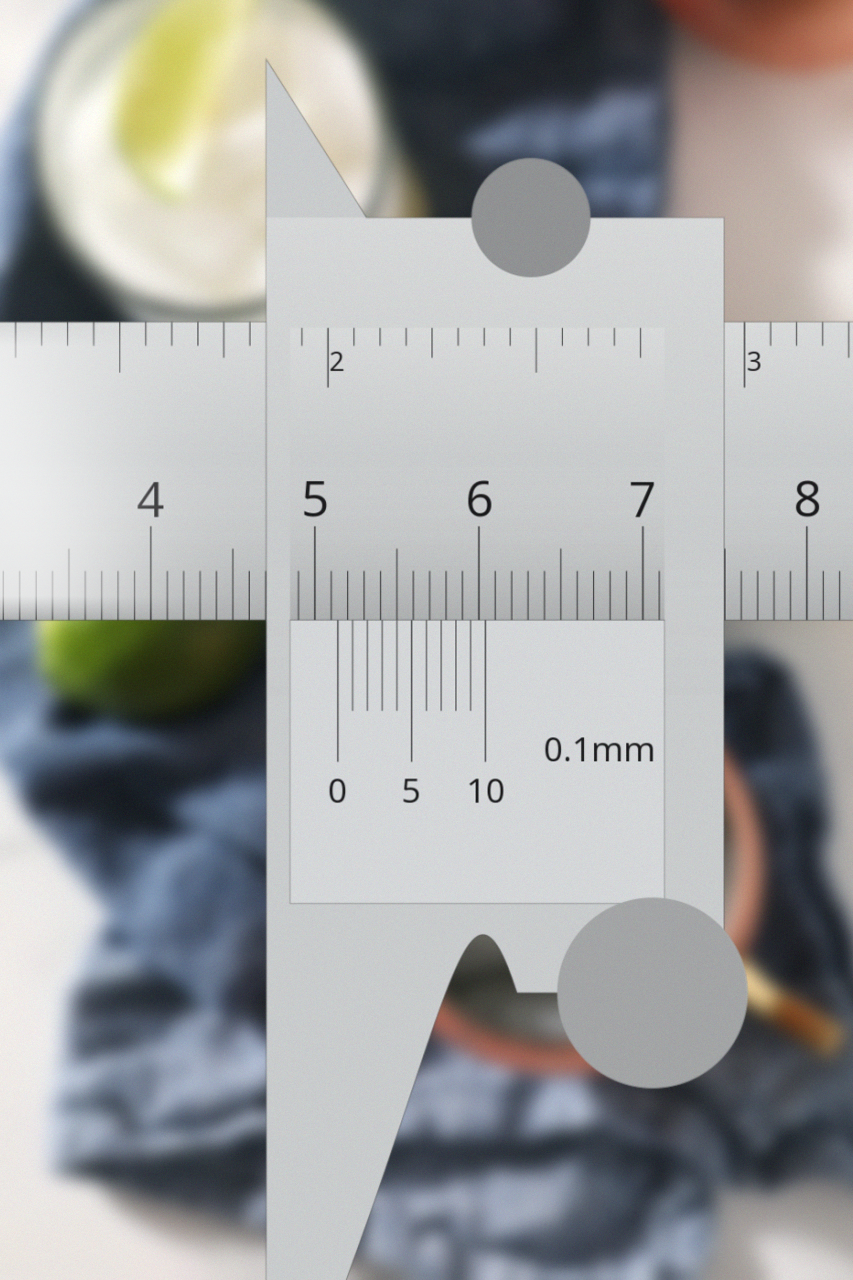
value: **51.4** mm
